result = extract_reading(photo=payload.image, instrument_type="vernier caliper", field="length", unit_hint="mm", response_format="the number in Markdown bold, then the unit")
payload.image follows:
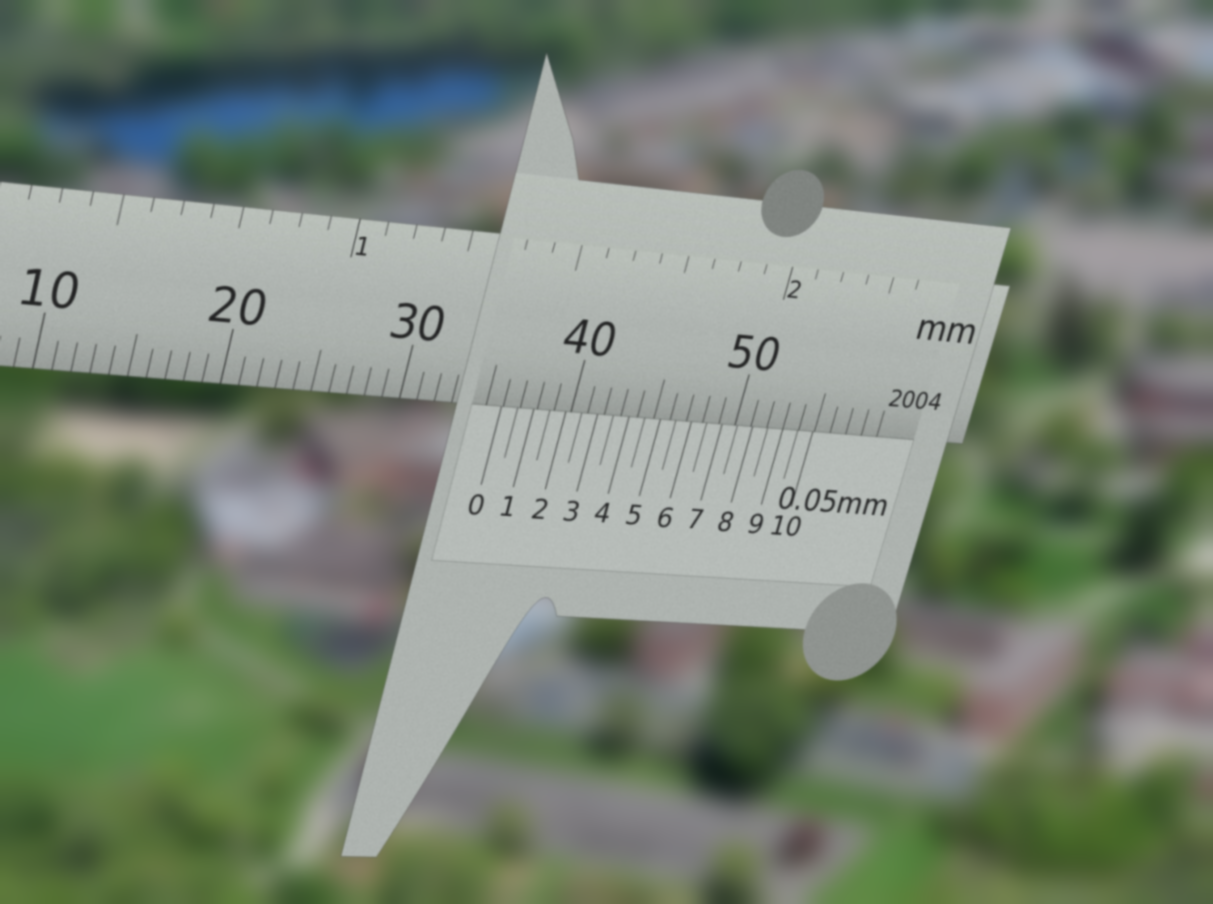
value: **35.9** mm
